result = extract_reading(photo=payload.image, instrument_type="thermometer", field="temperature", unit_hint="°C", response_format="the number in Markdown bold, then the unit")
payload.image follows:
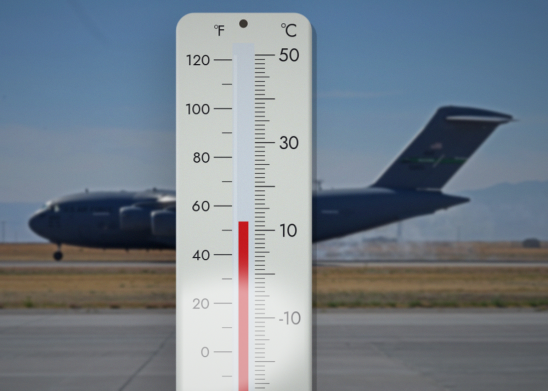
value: **12** °C
